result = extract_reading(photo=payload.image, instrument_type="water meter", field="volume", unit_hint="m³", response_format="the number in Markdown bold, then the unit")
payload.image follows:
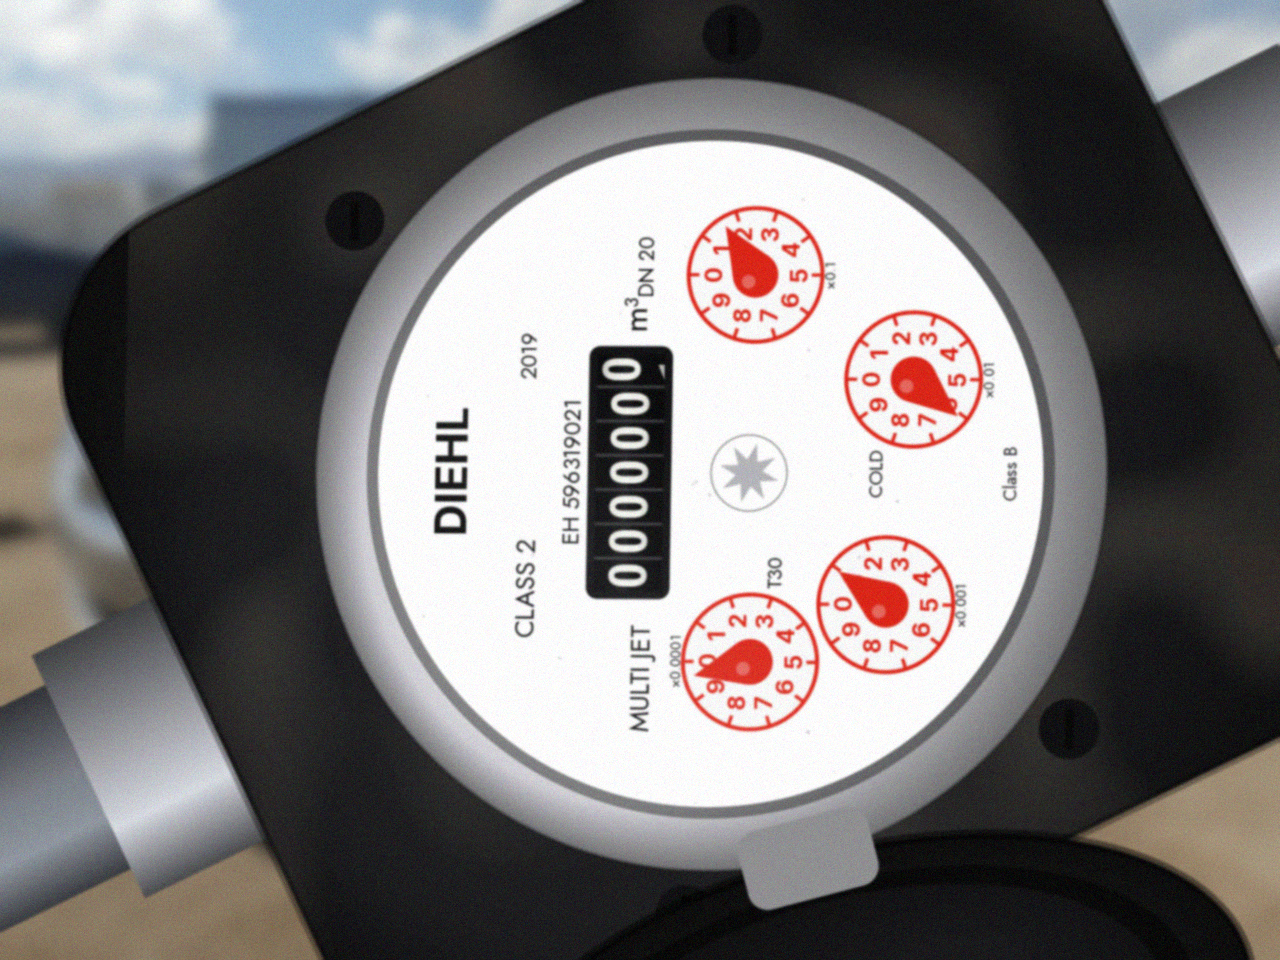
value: **0.1609** m³
